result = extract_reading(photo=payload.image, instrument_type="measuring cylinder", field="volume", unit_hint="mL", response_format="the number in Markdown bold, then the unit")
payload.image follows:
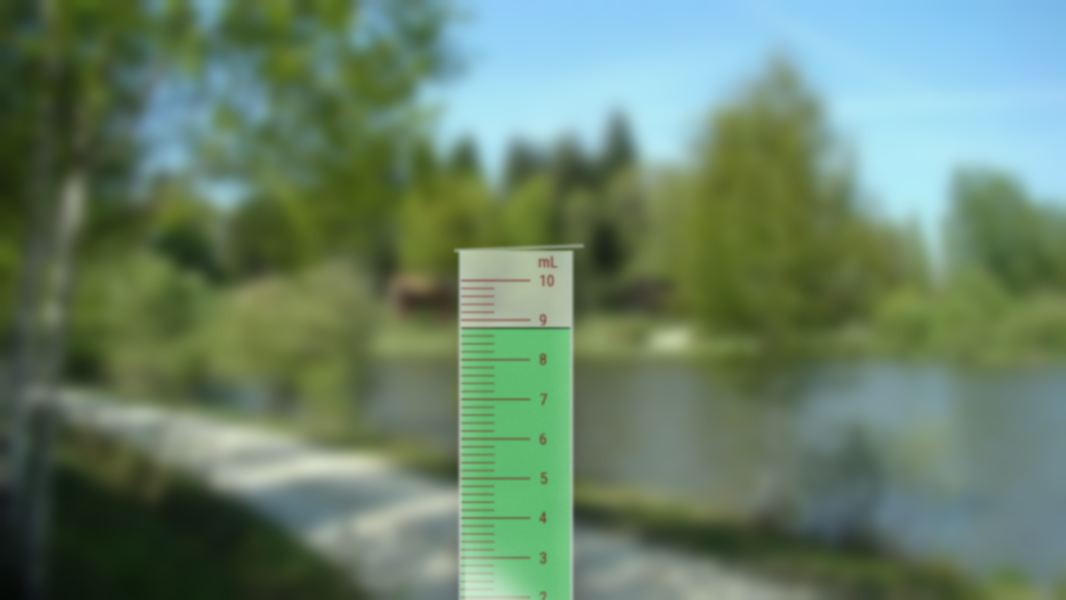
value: **8.8** mL
